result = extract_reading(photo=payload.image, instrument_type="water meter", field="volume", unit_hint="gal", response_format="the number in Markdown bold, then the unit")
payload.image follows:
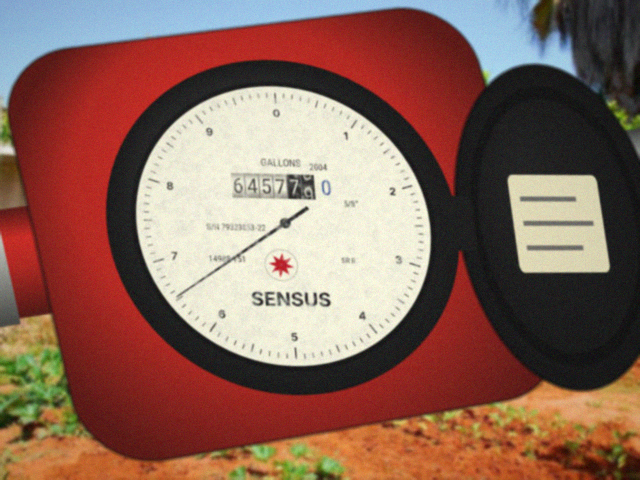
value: **6457786.5** gal
